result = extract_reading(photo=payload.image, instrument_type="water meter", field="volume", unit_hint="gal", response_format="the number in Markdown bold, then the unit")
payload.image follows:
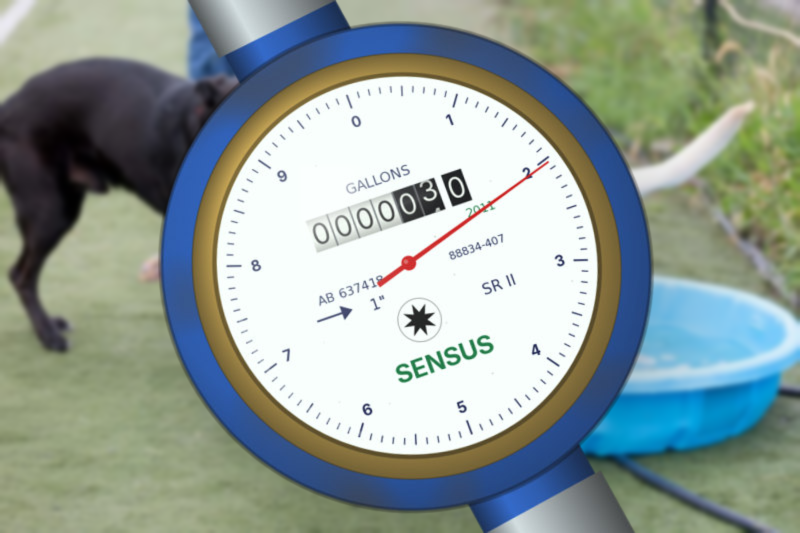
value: **32.0** gal
